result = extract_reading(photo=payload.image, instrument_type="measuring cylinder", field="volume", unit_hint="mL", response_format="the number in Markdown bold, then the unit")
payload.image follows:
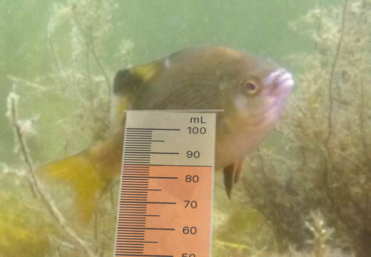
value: **85** mL
